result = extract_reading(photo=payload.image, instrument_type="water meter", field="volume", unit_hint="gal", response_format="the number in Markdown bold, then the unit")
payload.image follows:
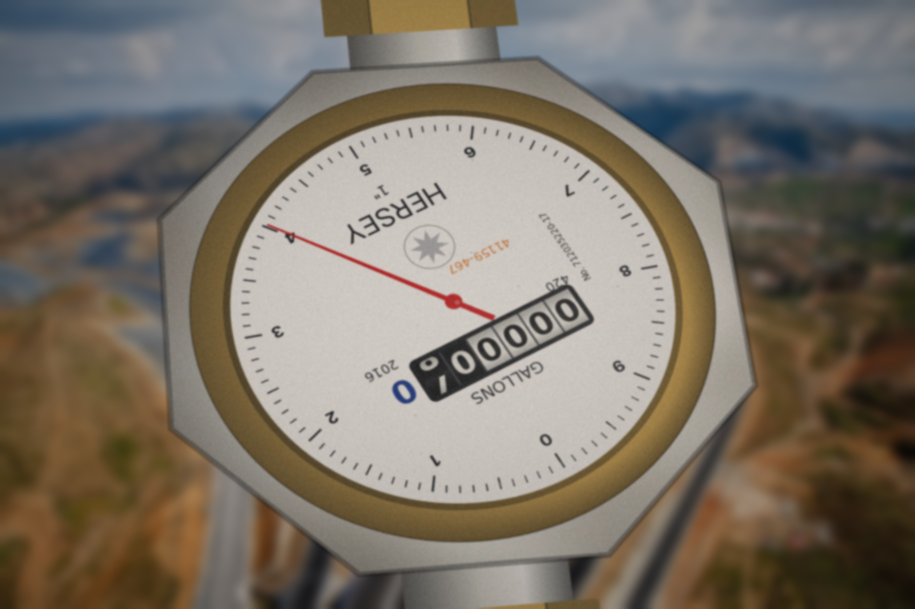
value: **74.0** gal
